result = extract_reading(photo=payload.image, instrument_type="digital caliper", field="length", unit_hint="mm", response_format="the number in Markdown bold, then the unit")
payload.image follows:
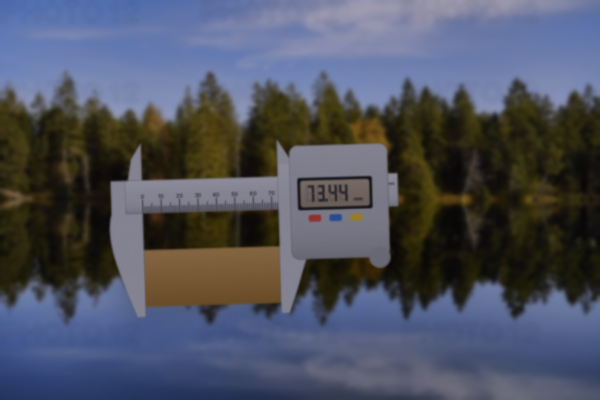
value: **73.44** mm
